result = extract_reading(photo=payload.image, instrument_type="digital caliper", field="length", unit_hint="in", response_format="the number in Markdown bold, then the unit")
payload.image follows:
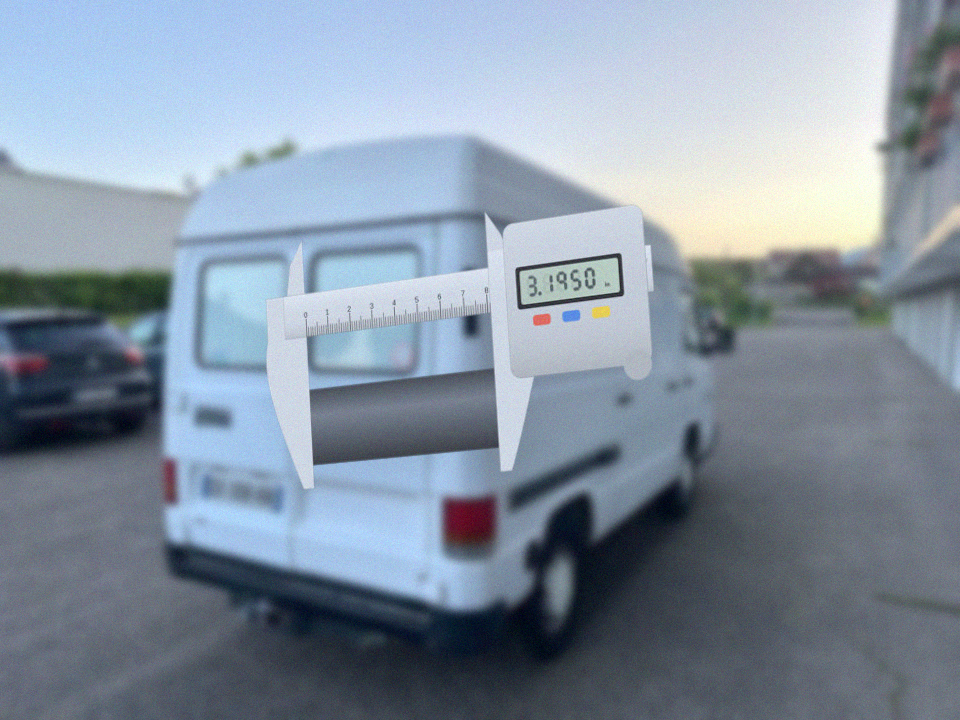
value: **3.1950** in
